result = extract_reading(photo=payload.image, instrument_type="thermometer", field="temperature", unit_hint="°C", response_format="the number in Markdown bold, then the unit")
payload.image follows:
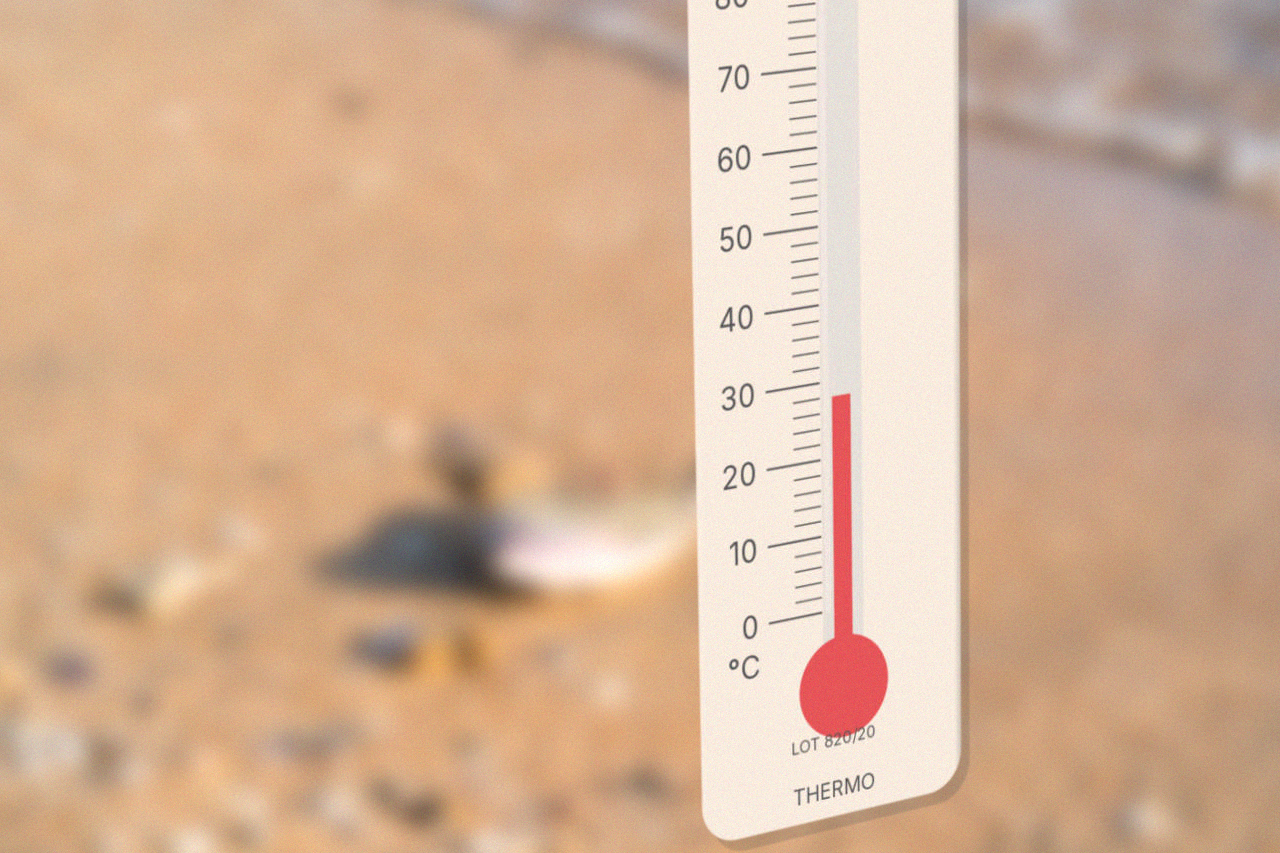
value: **28** °C
